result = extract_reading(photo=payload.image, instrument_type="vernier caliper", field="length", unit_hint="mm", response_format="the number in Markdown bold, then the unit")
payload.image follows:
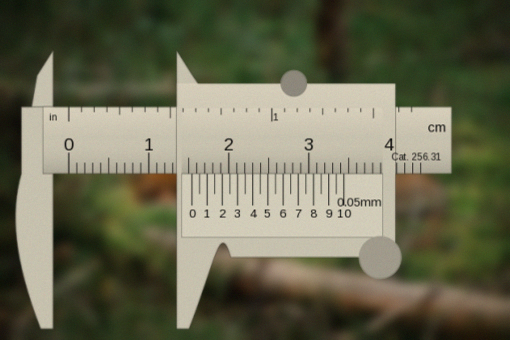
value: **15.4** mm
